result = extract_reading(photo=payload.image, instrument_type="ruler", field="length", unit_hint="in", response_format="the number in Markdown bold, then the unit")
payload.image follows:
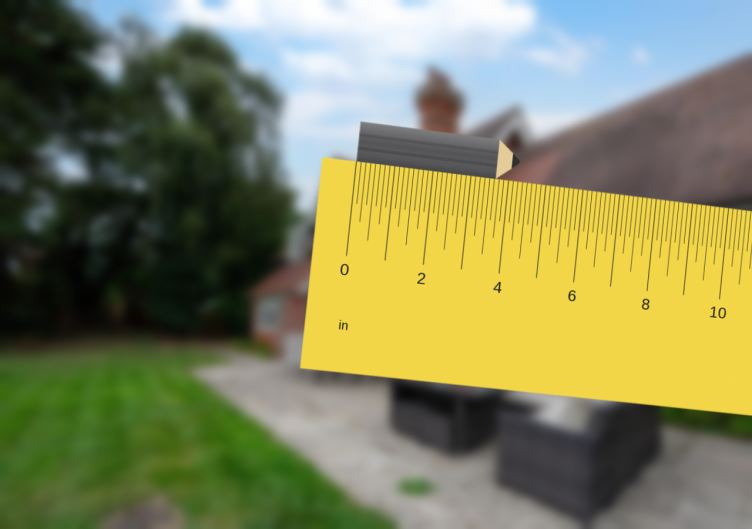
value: **4.25** in
